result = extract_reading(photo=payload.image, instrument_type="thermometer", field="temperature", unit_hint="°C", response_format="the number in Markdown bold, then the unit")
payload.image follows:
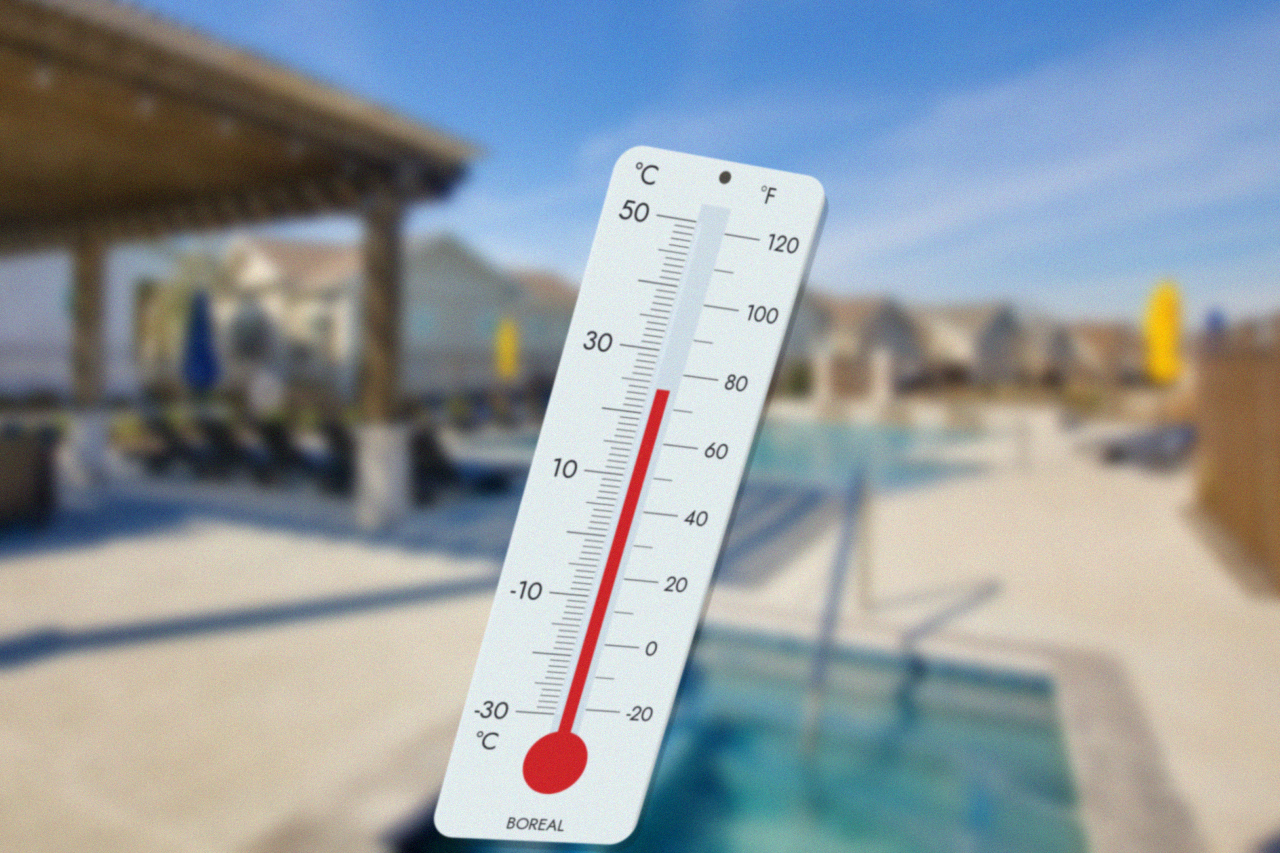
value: **24** °C
